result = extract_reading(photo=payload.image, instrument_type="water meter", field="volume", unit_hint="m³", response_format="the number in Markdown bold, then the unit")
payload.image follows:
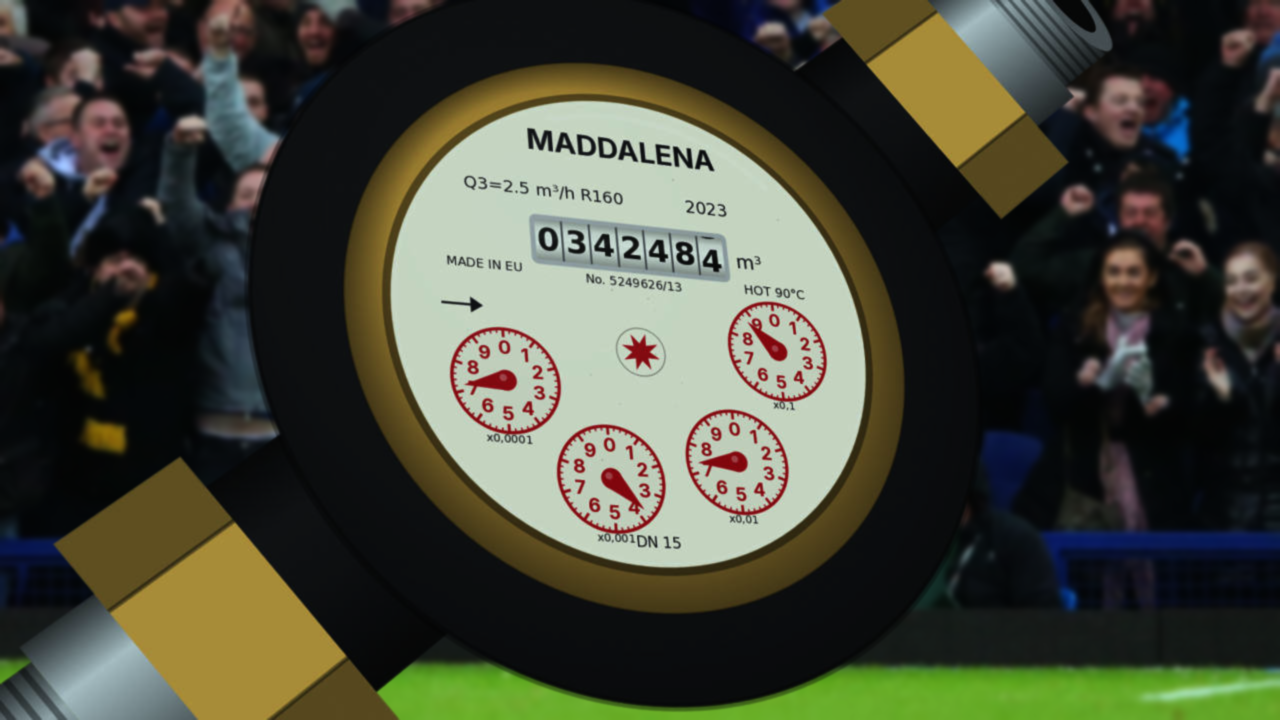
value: **342483.8737** m³
